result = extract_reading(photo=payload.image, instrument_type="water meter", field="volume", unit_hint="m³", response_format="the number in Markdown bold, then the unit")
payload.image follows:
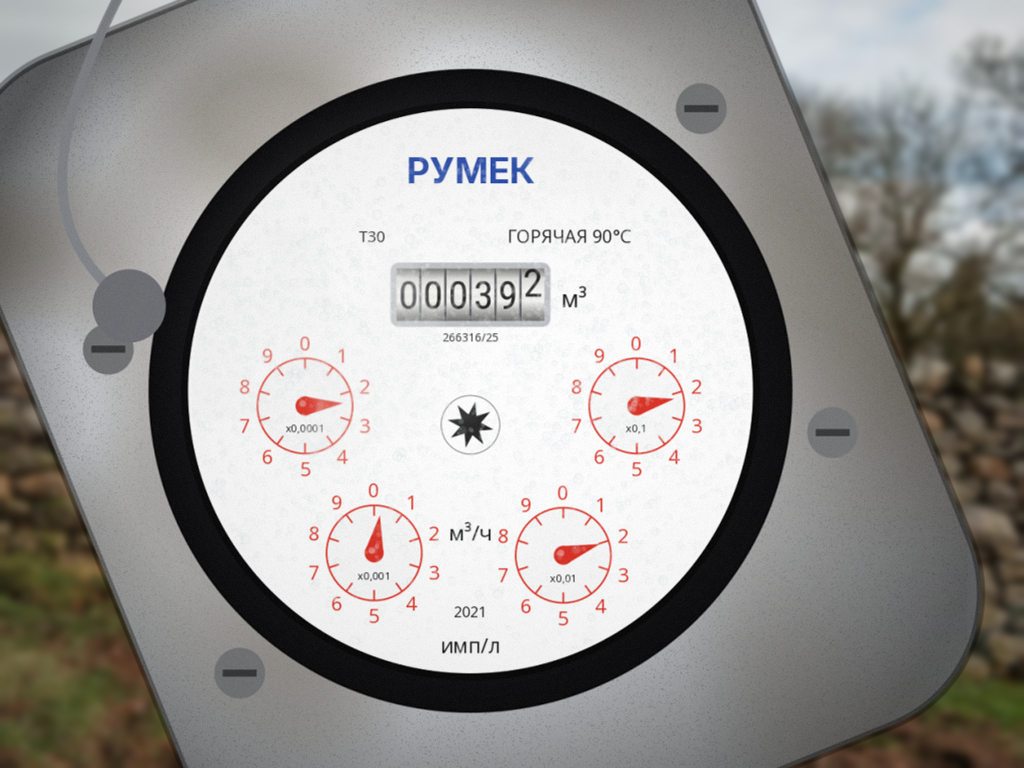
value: **392.2202** m³
